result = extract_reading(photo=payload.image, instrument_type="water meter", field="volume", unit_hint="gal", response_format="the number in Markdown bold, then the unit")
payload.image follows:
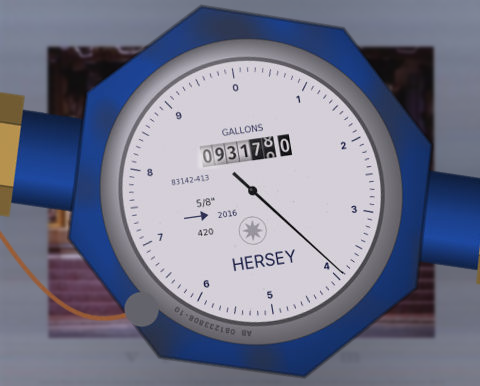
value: **931783.9** gal
